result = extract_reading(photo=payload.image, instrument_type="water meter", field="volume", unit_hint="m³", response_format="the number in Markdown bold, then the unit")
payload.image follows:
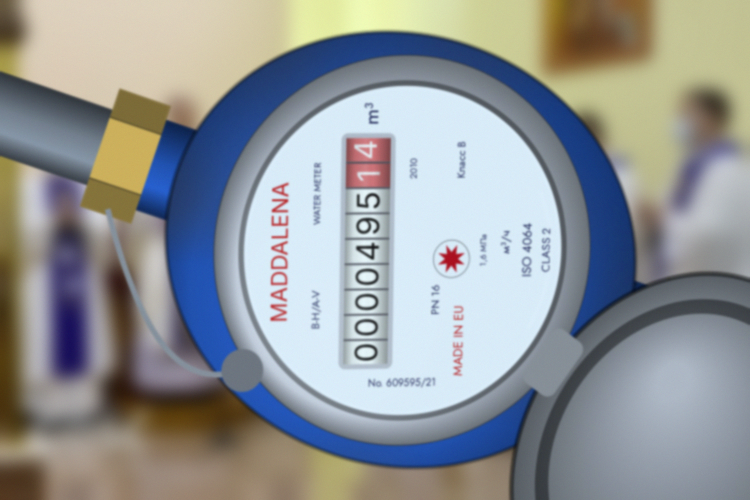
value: **495.14** m³
